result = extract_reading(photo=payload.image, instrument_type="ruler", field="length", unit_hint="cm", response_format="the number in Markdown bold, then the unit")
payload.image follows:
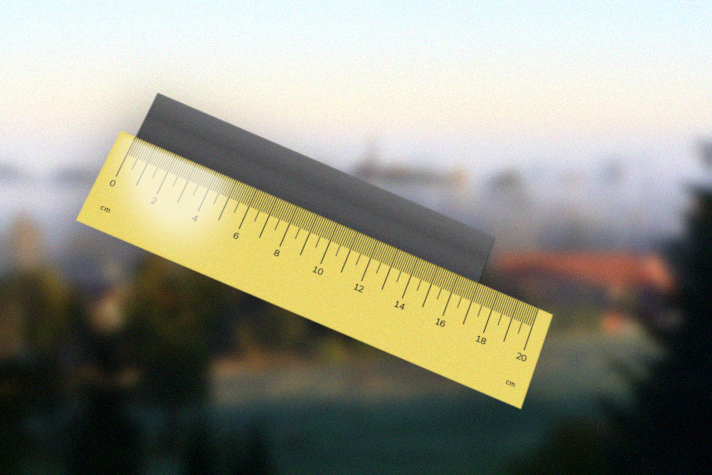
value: **17** cm
